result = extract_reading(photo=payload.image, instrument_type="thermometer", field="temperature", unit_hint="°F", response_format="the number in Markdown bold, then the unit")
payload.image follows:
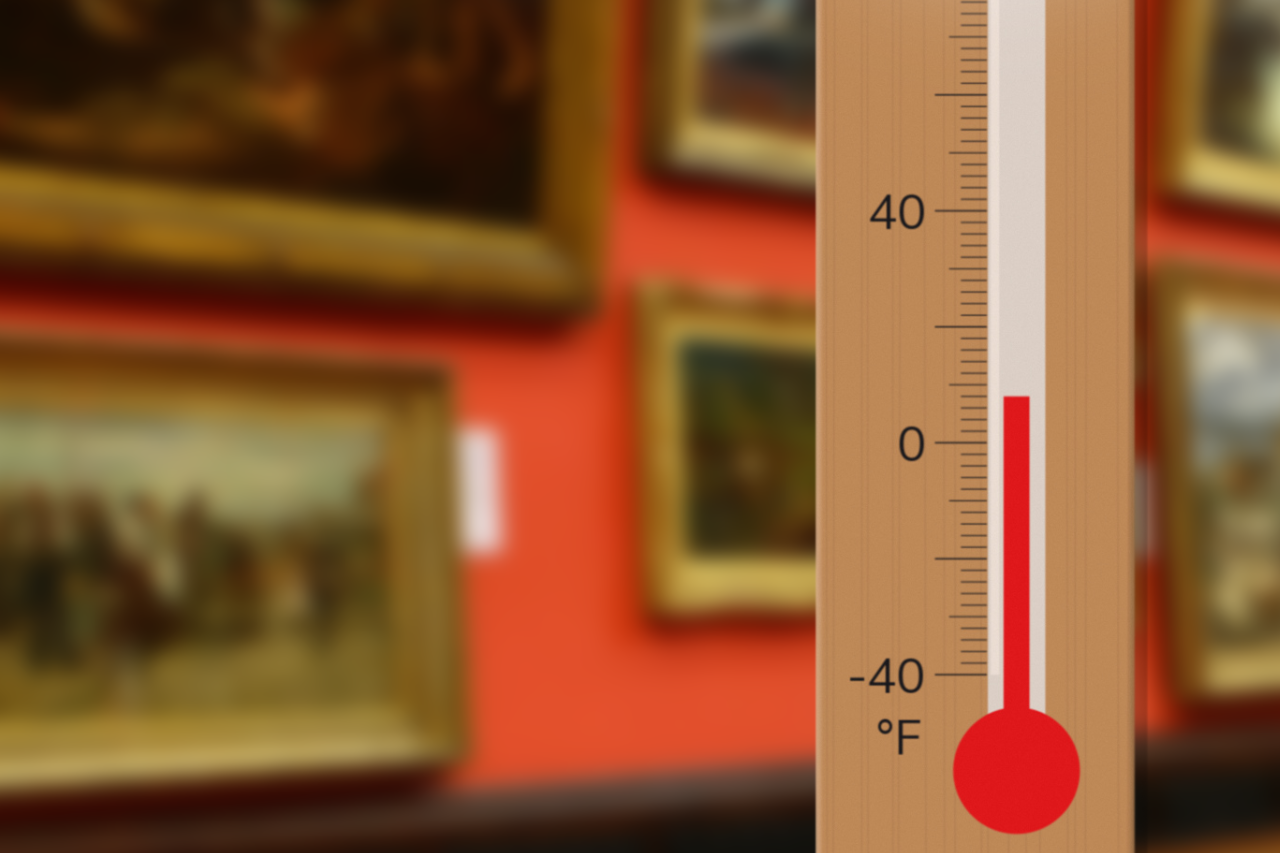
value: **8** °F
